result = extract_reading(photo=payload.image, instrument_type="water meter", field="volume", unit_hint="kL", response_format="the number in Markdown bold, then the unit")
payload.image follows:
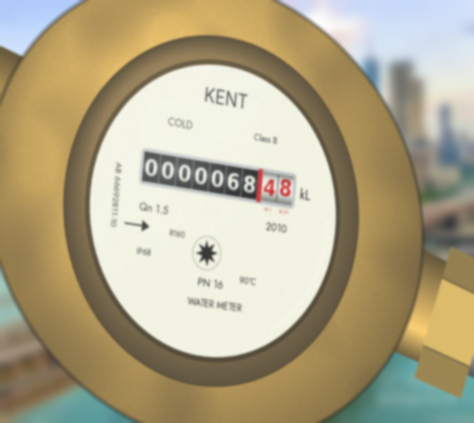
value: **68.48** kL
